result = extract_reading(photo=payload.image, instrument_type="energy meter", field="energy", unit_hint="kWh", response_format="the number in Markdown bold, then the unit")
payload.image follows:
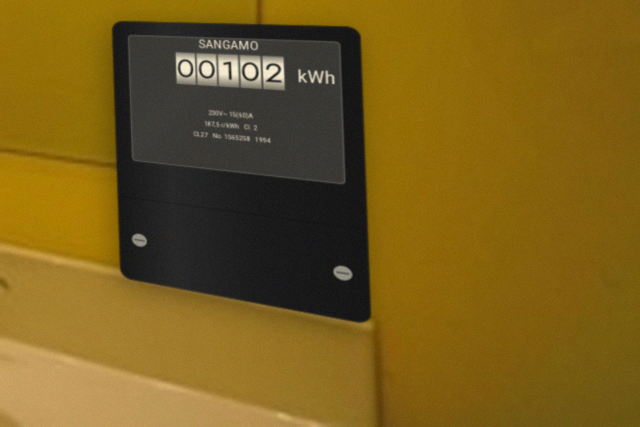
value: **102** kWh
